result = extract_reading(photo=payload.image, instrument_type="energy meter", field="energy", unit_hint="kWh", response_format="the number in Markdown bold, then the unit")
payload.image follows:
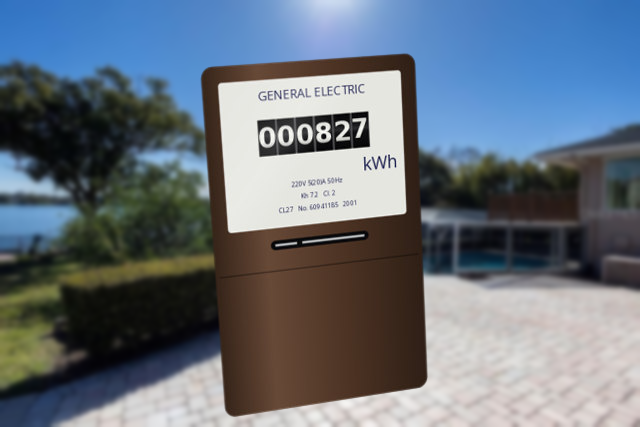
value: **827** kWh
